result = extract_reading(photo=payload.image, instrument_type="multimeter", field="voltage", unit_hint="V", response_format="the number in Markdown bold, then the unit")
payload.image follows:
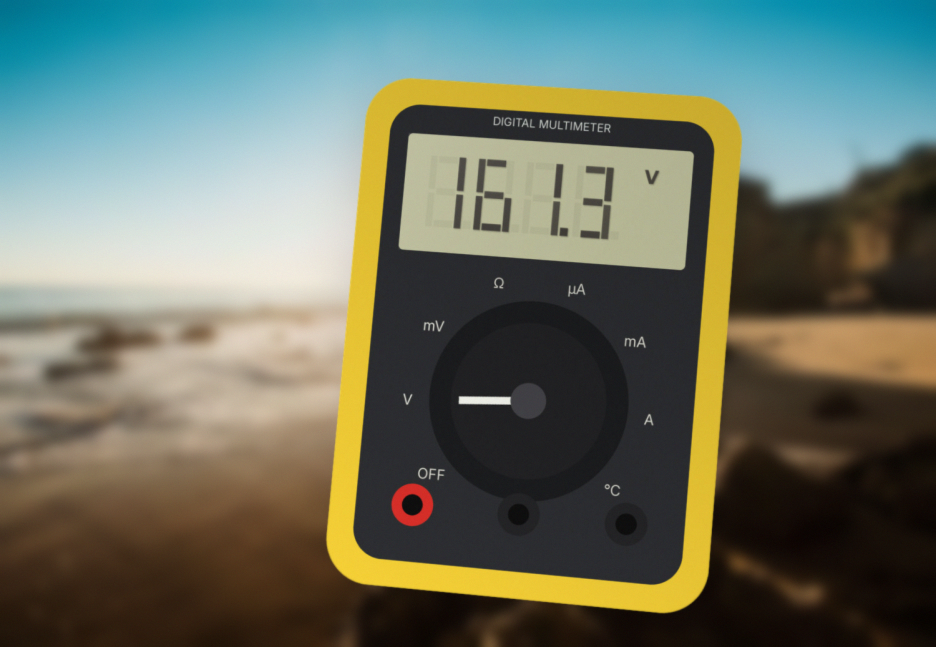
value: **161.3** V
